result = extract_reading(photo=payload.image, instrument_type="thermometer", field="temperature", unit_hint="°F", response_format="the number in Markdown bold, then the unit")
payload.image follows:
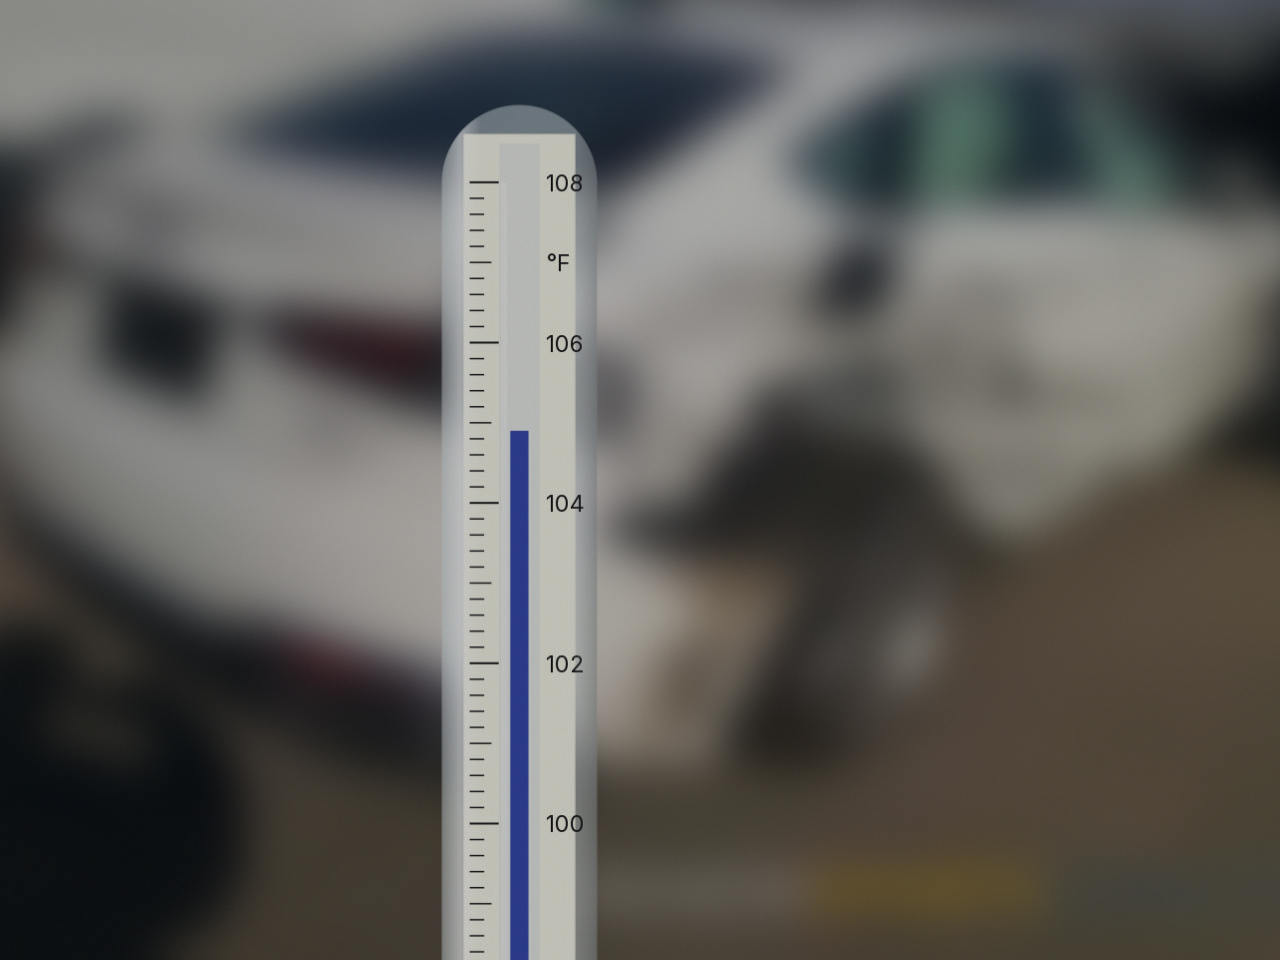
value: **104.9** °F
